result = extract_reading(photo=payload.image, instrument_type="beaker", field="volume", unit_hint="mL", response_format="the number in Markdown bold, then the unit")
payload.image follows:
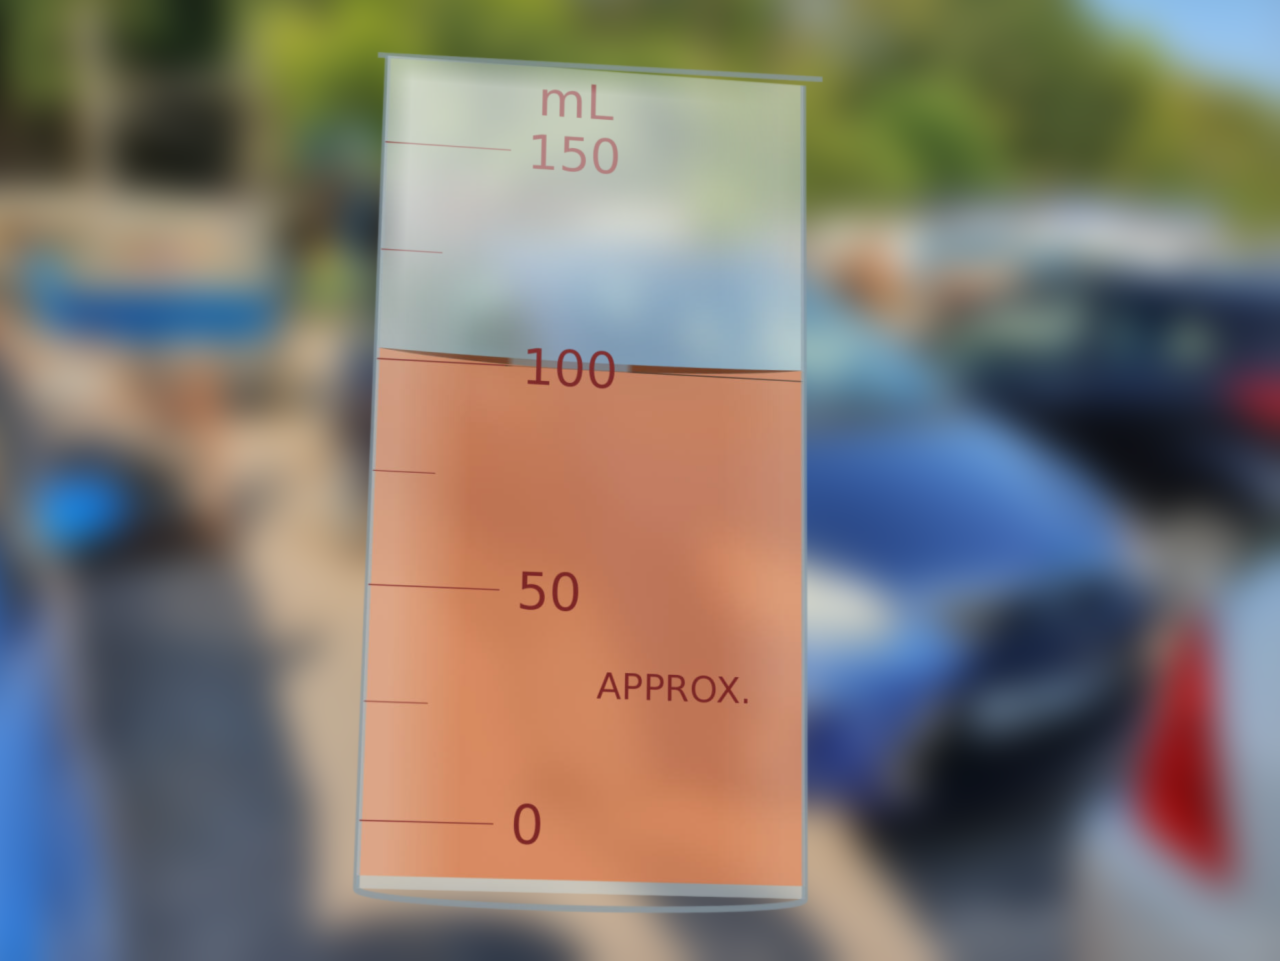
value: **100** mL
